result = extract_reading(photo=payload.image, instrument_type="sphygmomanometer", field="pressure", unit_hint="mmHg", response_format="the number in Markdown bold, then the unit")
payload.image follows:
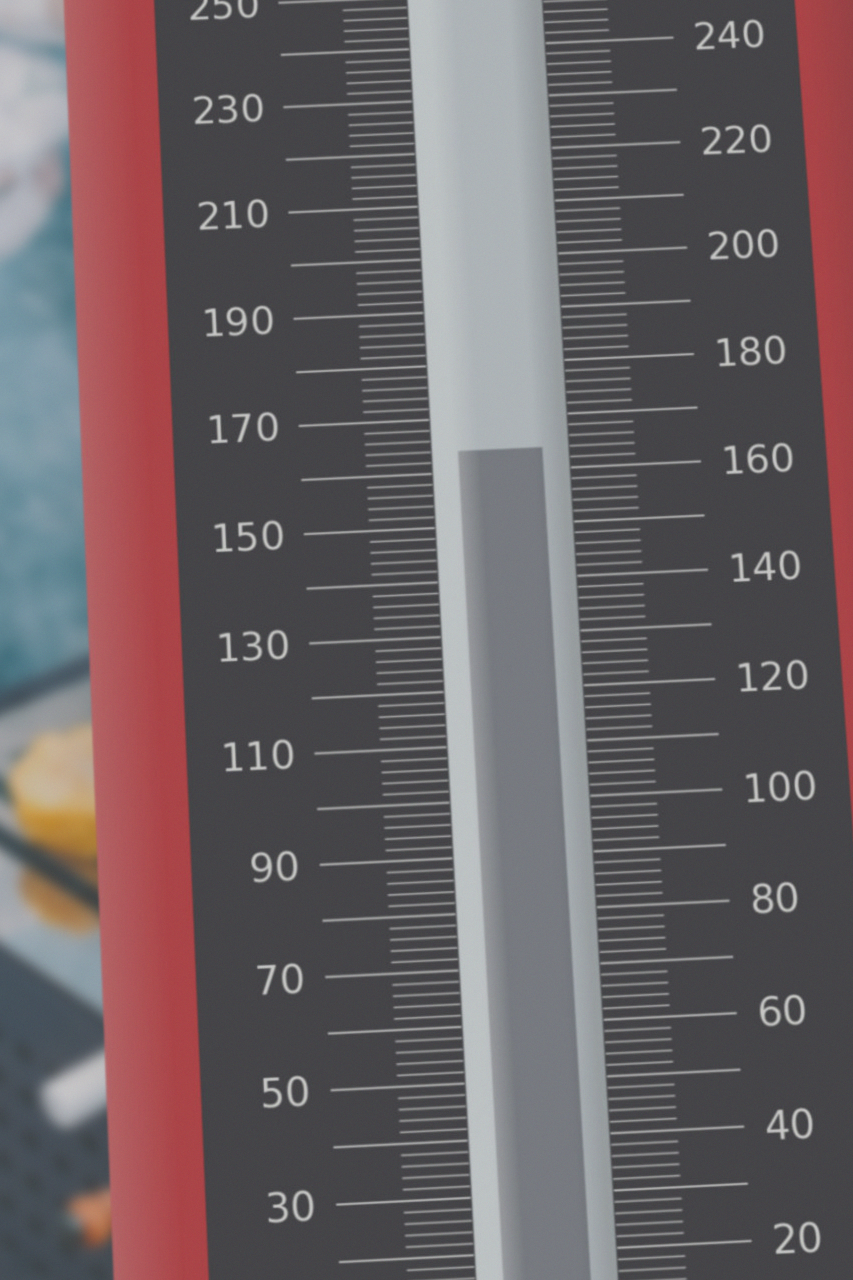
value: **164** mmHg
